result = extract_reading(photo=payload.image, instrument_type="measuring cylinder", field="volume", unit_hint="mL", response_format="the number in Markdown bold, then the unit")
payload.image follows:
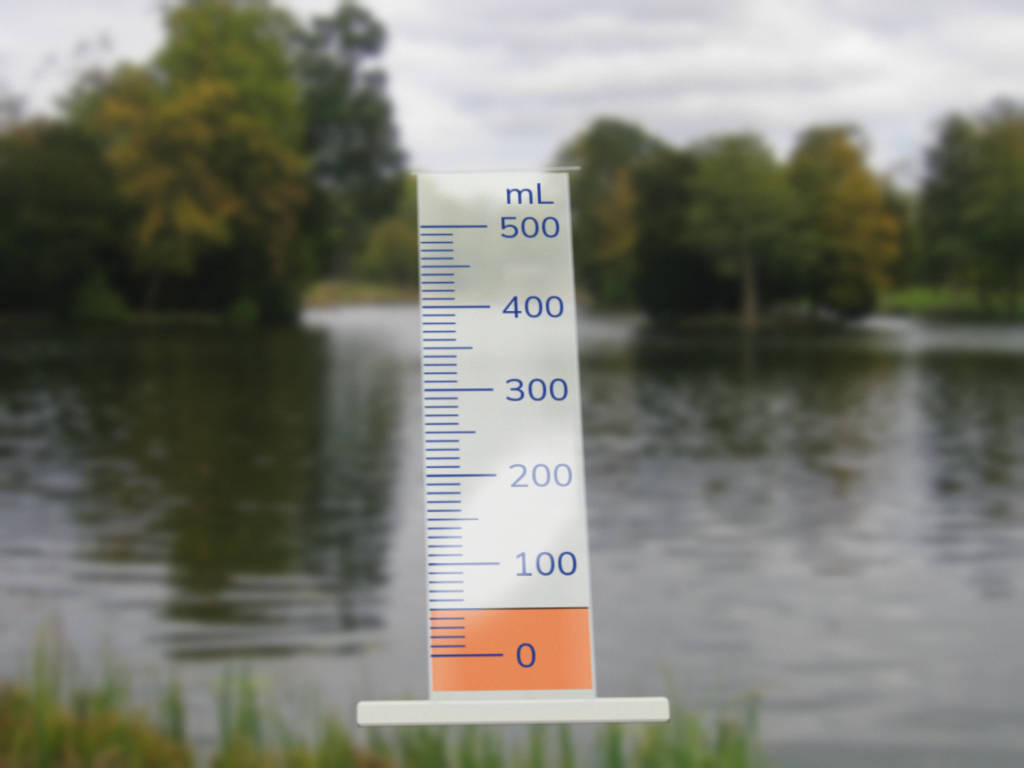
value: **50** mL
